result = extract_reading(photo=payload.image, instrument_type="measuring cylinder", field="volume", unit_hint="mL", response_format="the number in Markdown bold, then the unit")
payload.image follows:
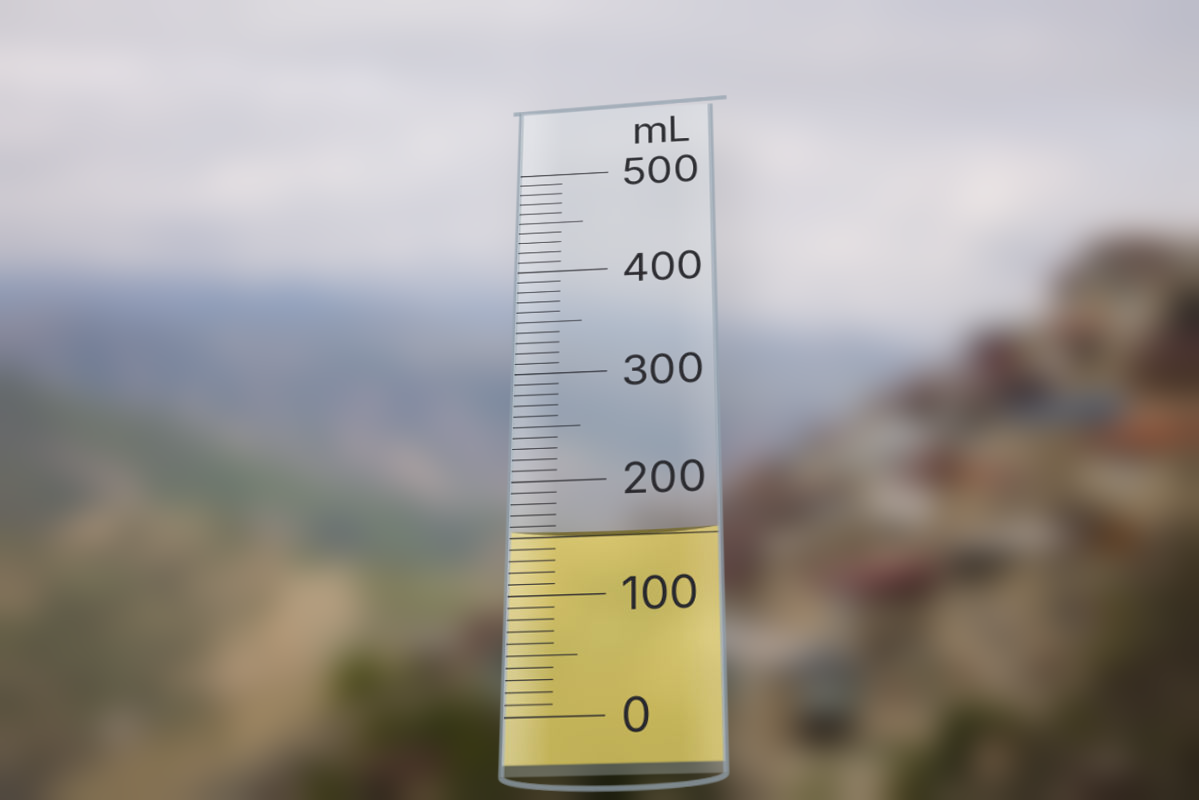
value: **150** mL
